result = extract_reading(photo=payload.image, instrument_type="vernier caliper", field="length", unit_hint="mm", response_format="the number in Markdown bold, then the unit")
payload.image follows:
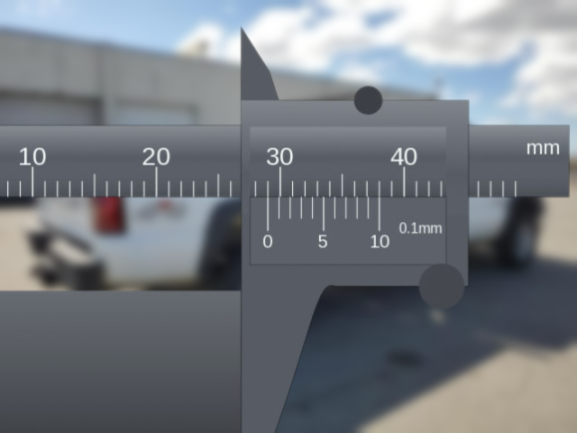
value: **29.0** mm
